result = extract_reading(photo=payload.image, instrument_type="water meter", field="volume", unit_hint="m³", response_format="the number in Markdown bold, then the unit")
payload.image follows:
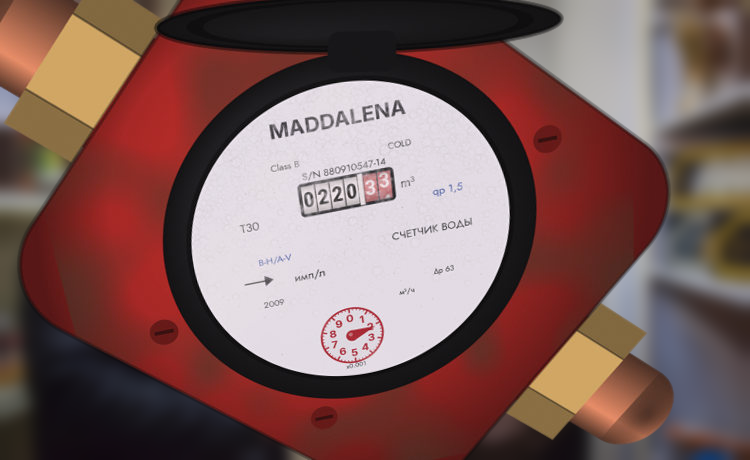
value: **220.332** m³
